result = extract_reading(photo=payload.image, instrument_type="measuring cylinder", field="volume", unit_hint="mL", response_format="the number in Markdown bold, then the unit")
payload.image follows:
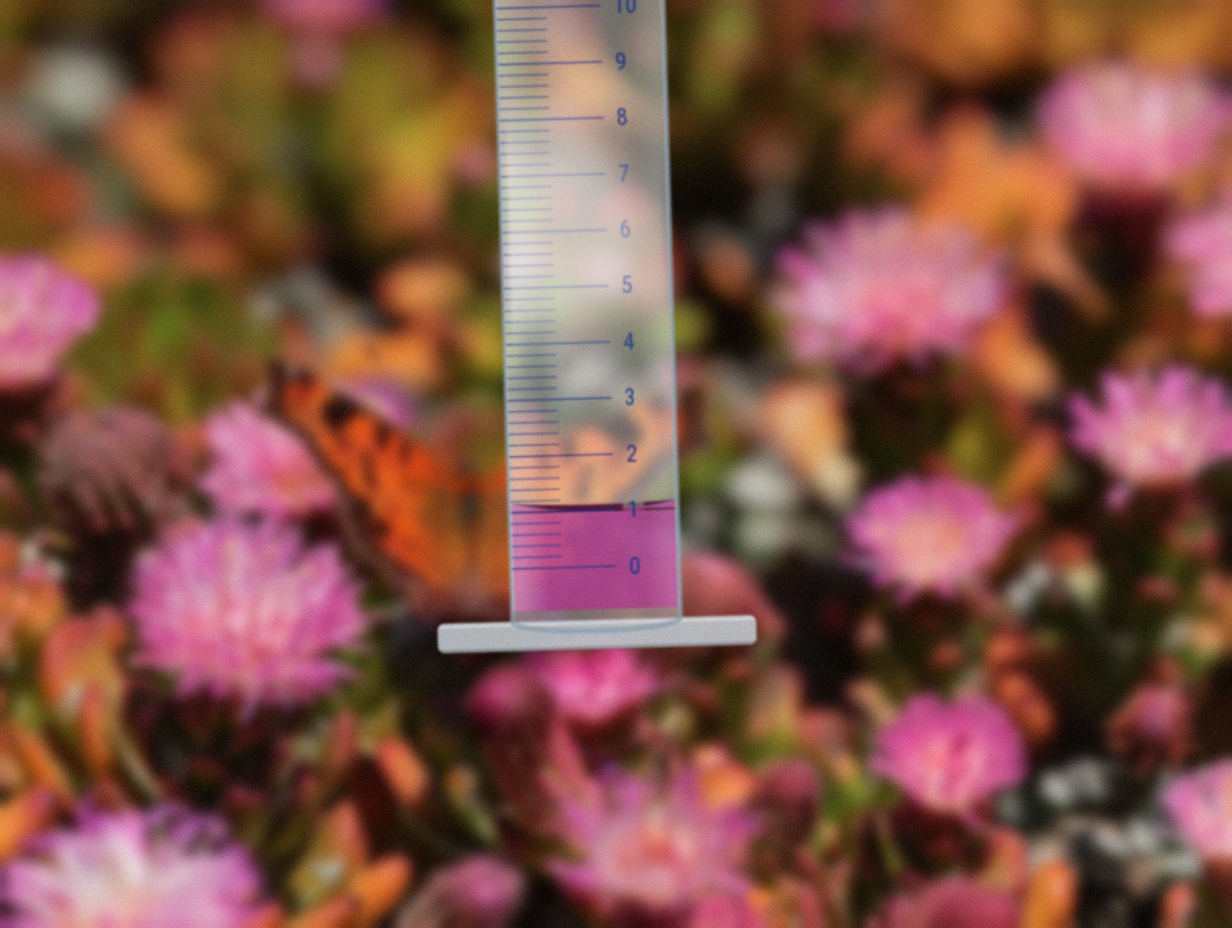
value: **1** mL
